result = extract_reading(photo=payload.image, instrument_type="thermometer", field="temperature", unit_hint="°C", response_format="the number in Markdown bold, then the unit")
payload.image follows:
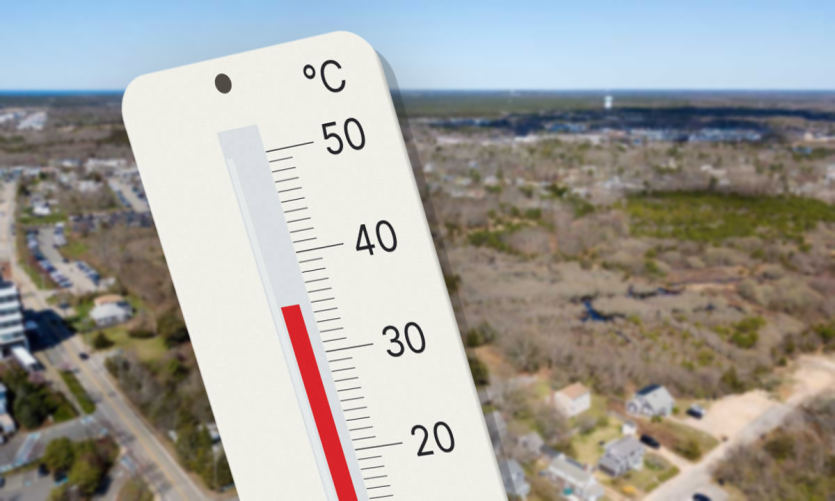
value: **35** °C
